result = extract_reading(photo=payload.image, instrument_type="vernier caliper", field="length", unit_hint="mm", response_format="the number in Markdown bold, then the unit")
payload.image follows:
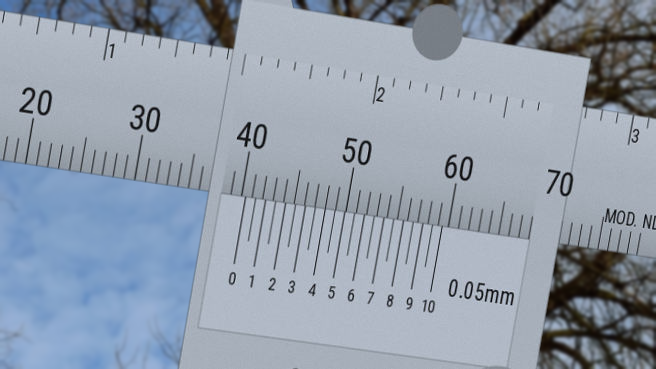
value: **40.4** mm
